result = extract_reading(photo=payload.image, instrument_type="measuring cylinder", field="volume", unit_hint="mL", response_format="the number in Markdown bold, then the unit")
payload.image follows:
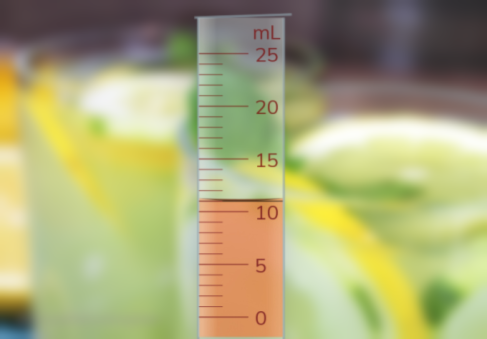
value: **11** mL
